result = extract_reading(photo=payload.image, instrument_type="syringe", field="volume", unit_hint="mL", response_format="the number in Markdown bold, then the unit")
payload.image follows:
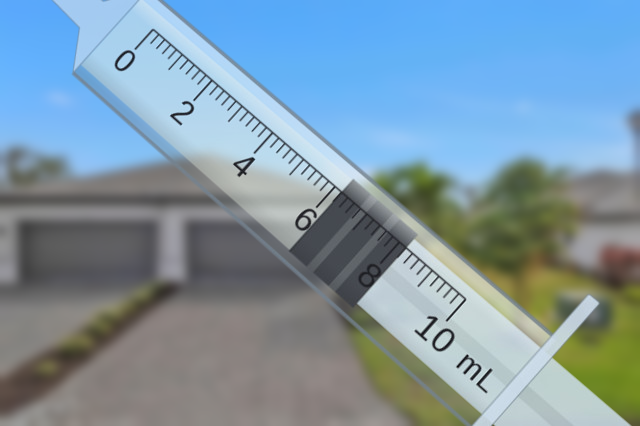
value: **6.2** mL
